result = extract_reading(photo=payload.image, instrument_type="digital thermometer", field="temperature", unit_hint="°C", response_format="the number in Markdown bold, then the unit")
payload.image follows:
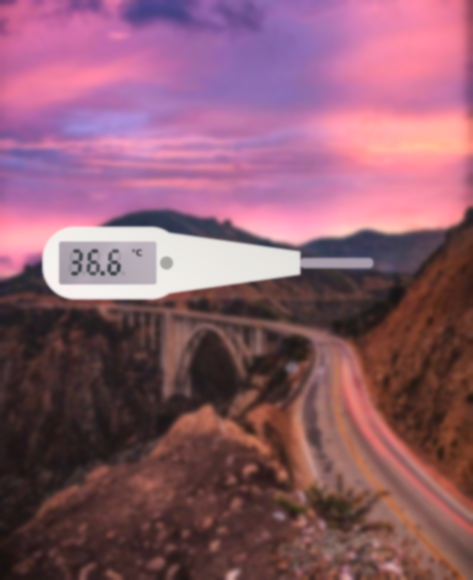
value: **36.6** °C
